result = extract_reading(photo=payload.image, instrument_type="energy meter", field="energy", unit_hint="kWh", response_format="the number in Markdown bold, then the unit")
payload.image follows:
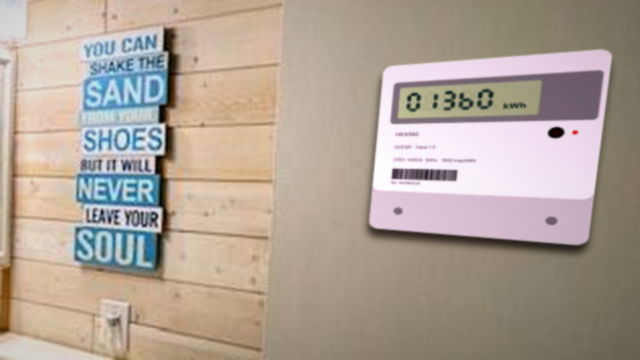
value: **1360** kWh
